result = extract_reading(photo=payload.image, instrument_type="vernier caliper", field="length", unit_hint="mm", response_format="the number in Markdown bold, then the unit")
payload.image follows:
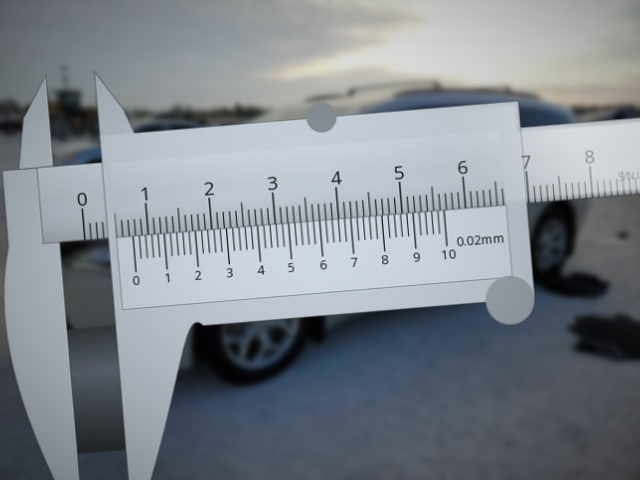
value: **7.6** mm
